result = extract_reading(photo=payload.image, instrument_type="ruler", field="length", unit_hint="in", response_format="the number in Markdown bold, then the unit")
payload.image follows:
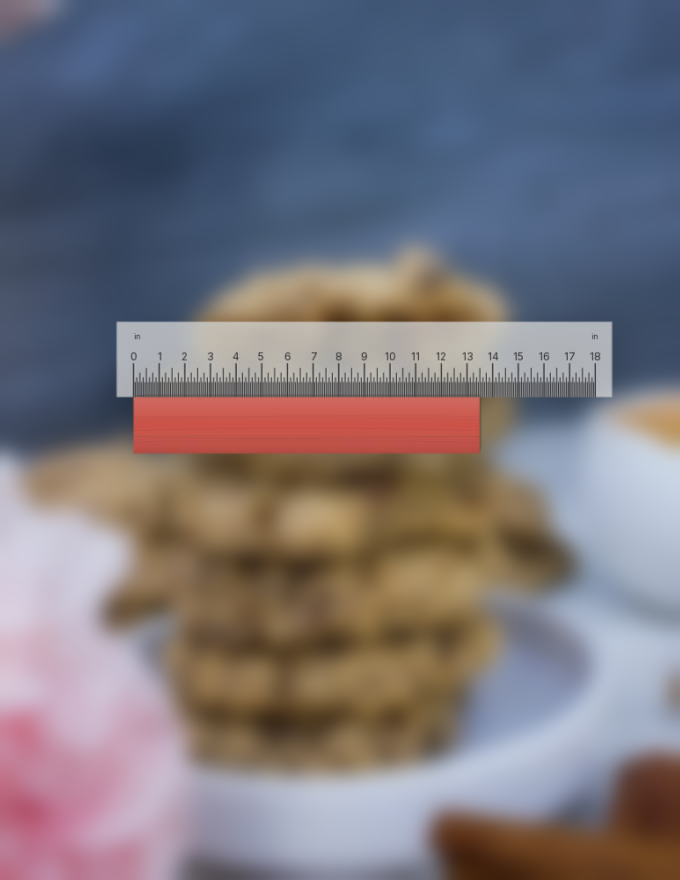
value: **13.5** in
